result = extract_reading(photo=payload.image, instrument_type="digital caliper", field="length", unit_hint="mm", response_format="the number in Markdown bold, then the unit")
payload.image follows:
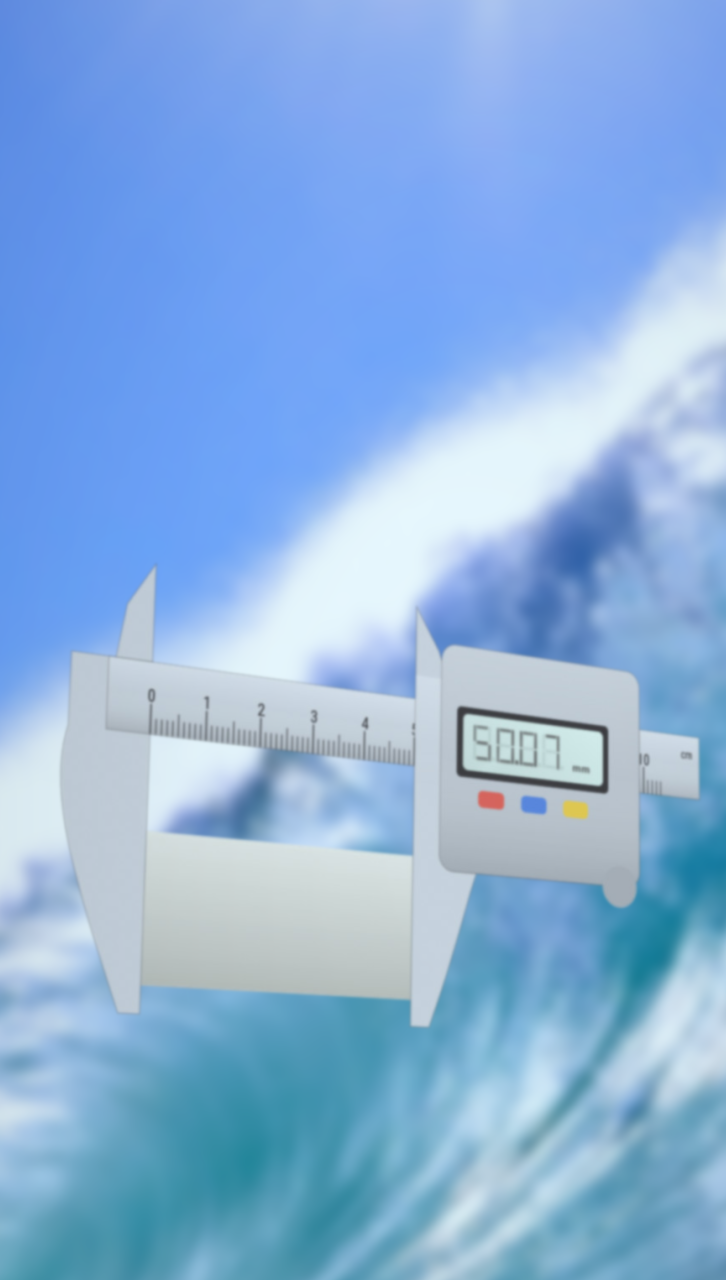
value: **50.07** mm
